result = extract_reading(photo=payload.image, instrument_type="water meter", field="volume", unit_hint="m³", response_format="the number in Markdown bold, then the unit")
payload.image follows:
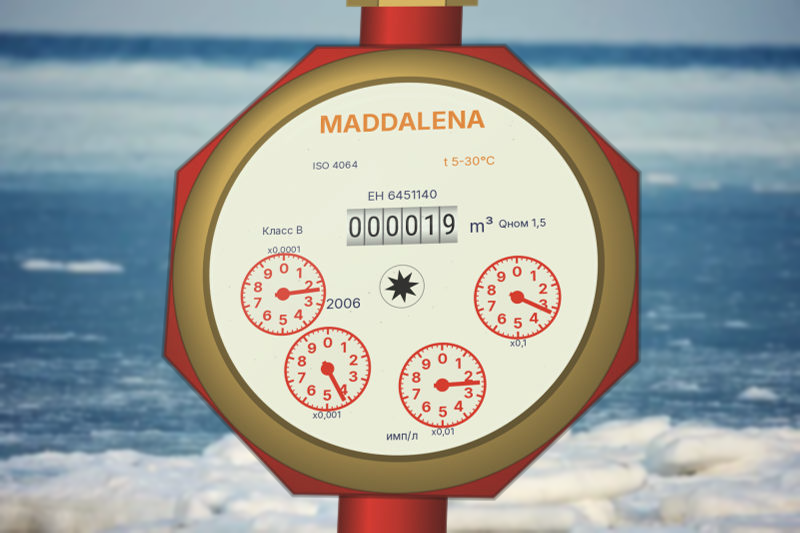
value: **19.3242** m³
